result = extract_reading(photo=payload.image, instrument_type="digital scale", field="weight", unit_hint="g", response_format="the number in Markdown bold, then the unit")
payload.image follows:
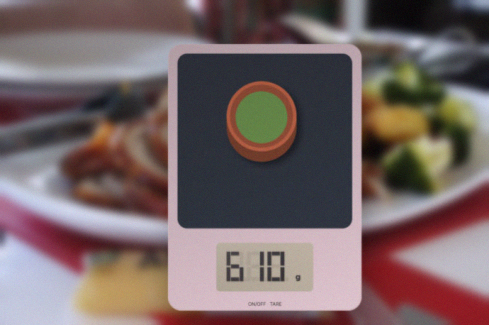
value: **610** g
